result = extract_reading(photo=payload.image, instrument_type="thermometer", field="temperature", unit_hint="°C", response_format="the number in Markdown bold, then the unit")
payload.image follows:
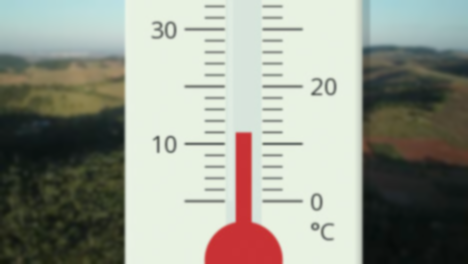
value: **12** °C
